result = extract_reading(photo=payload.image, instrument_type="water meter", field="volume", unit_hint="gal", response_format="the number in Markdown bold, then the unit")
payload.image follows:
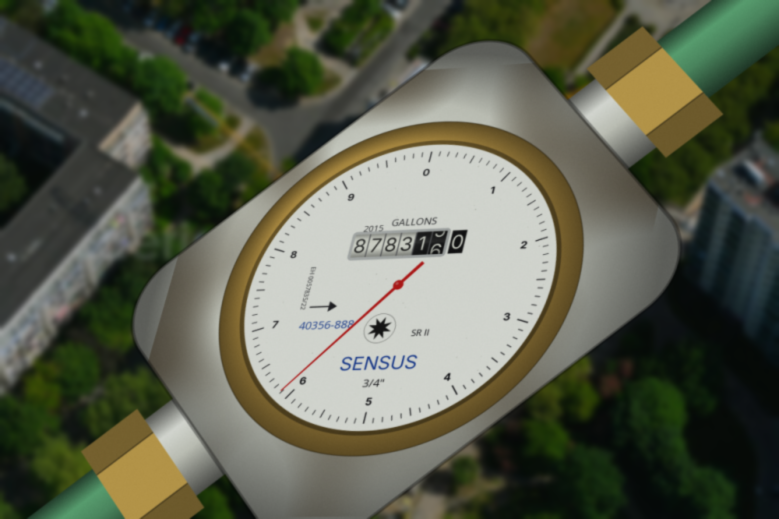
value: **8783156.1** gal
